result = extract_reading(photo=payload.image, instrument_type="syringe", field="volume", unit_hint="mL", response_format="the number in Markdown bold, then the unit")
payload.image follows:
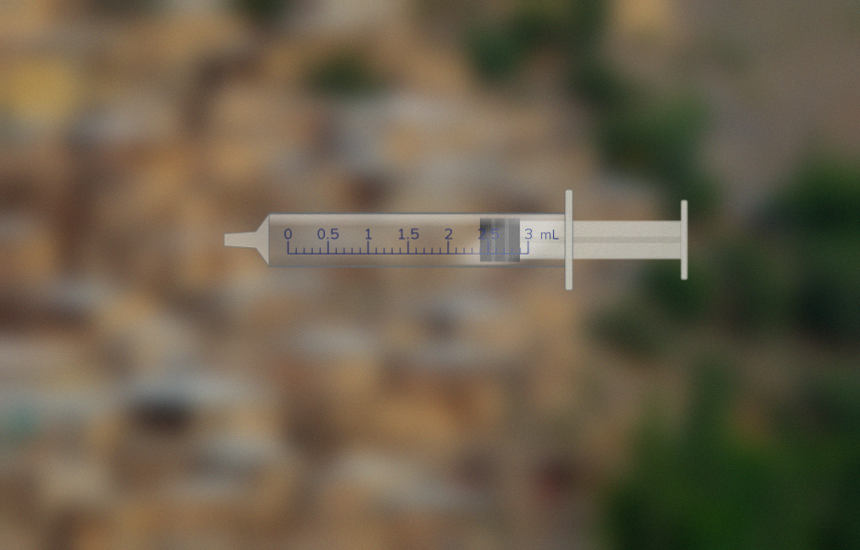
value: **2.4** mL
